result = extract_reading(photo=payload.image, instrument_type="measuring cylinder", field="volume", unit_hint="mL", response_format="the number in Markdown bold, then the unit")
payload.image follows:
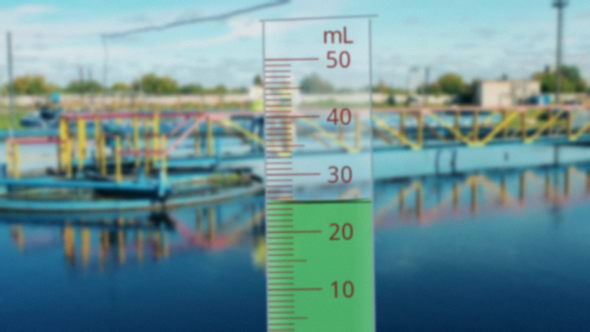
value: **25** mL
